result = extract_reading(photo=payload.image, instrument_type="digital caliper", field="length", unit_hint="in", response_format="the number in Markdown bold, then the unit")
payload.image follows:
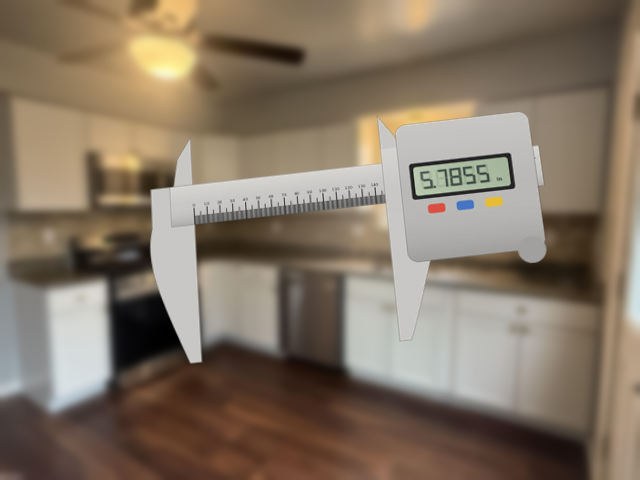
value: **5.7855** in
